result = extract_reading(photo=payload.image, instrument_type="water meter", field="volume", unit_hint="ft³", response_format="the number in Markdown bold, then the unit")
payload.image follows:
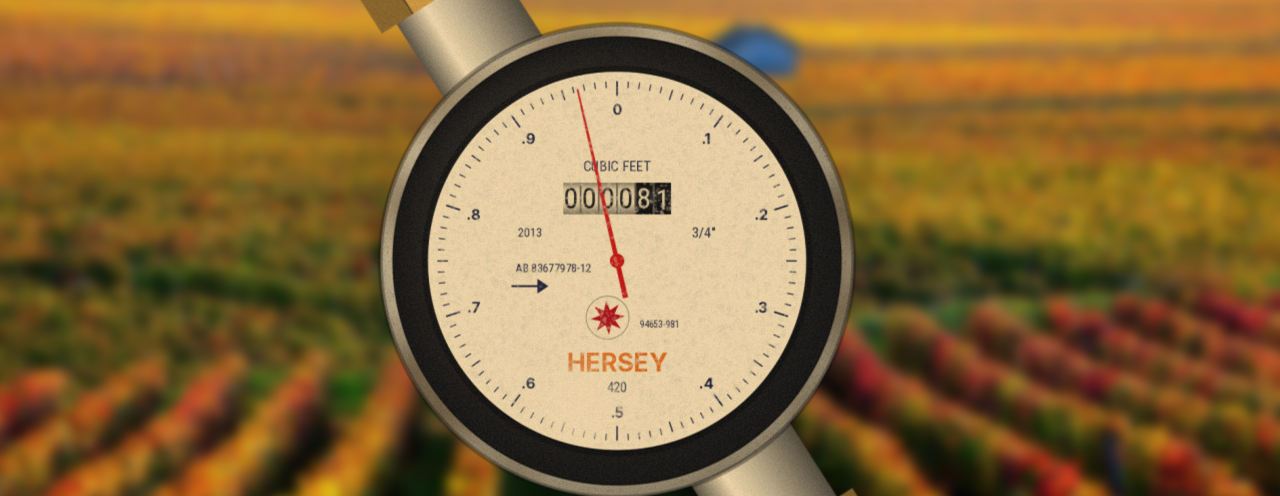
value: **80.96** ft³
